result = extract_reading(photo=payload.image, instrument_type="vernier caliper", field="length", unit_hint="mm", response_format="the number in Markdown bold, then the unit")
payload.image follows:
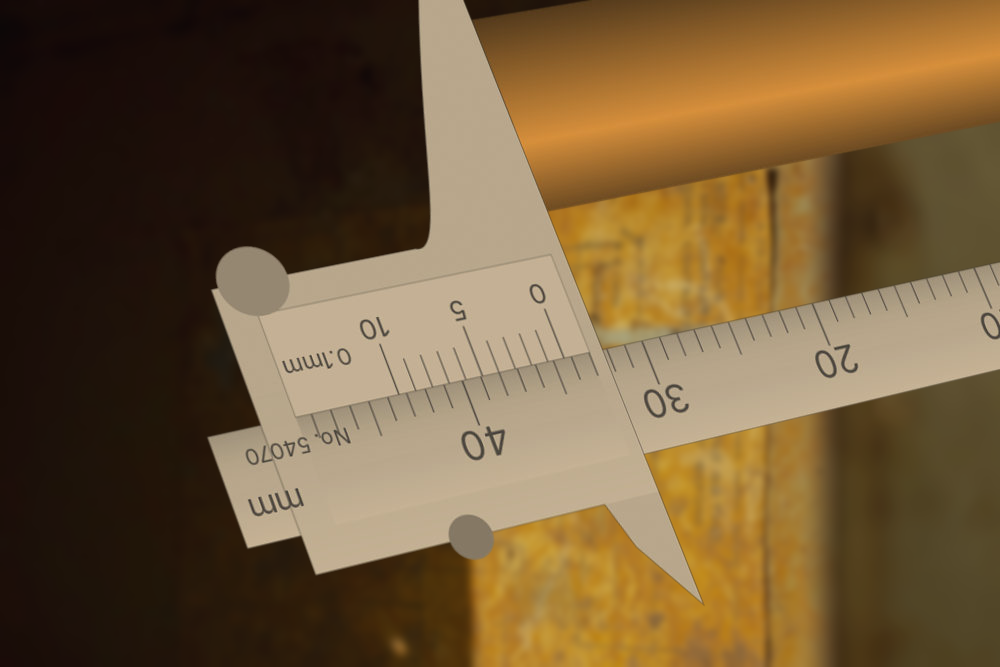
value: **34.4** mm
